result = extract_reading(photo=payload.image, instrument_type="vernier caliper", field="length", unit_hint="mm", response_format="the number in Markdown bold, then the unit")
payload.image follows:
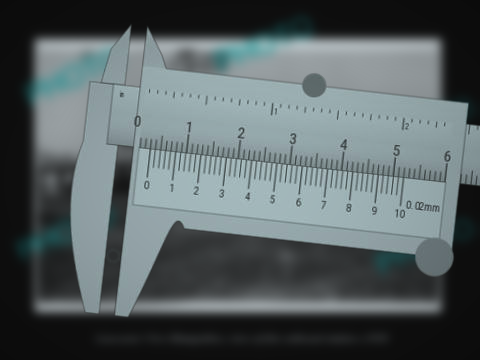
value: **3.0** mm
